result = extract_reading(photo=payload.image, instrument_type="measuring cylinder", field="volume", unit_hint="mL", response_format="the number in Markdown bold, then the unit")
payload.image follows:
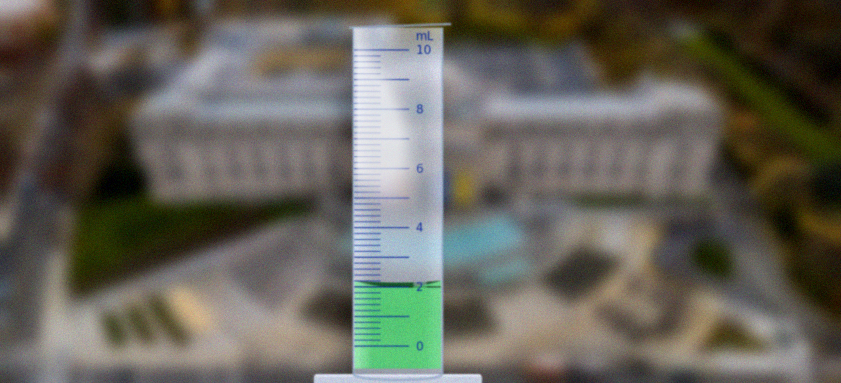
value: **2** mL
